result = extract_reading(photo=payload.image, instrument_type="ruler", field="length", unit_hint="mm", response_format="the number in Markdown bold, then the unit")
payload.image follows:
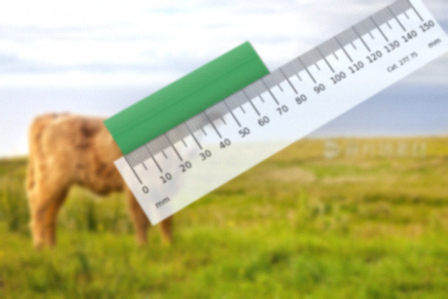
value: **75** mm
